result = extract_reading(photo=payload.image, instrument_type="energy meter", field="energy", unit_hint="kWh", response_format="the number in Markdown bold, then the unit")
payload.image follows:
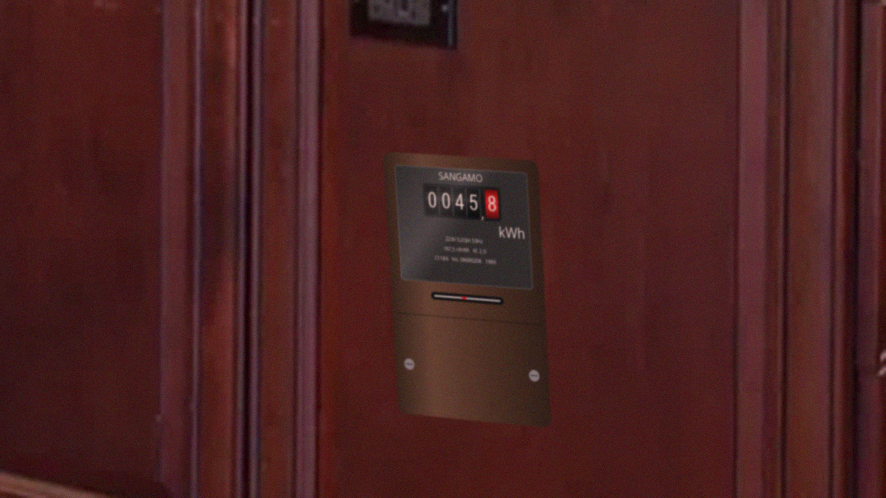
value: **45.8** kWh
